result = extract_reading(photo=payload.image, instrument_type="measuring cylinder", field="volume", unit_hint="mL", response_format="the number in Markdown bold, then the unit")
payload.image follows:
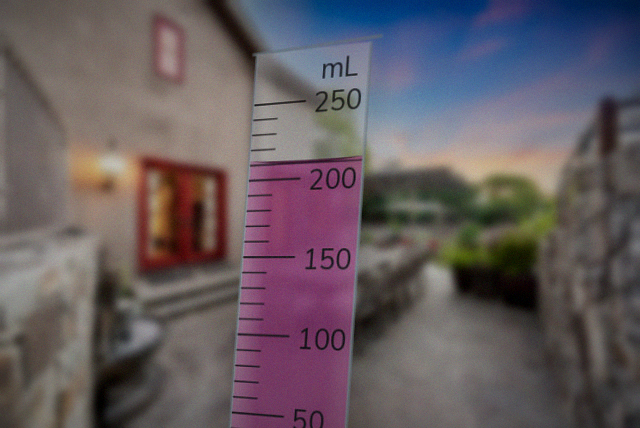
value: **210** mL
